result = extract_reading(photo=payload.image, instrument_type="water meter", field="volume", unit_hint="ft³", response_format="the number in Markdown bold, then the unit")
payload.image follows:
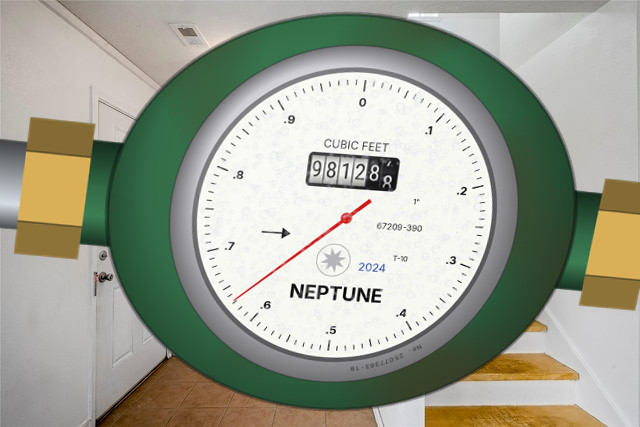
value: **981287.63** ft³
